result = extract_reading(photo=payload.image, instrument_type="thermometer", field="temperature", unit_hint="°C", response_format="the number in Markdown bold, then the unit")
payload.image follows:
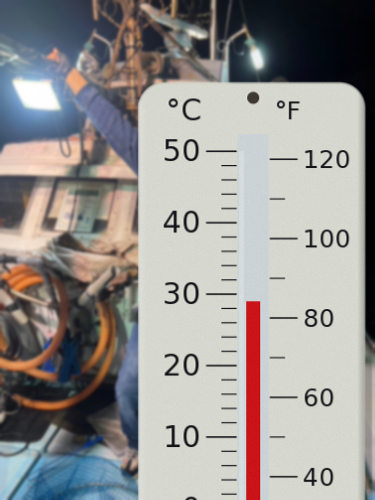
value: **29** °C
